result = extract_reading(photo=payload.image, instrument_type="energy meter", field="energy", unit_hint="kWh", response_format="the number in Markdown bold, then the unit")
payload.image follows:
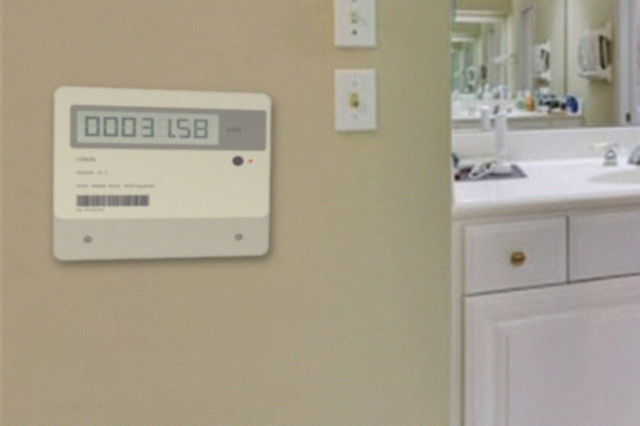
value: **31.58** kWh
